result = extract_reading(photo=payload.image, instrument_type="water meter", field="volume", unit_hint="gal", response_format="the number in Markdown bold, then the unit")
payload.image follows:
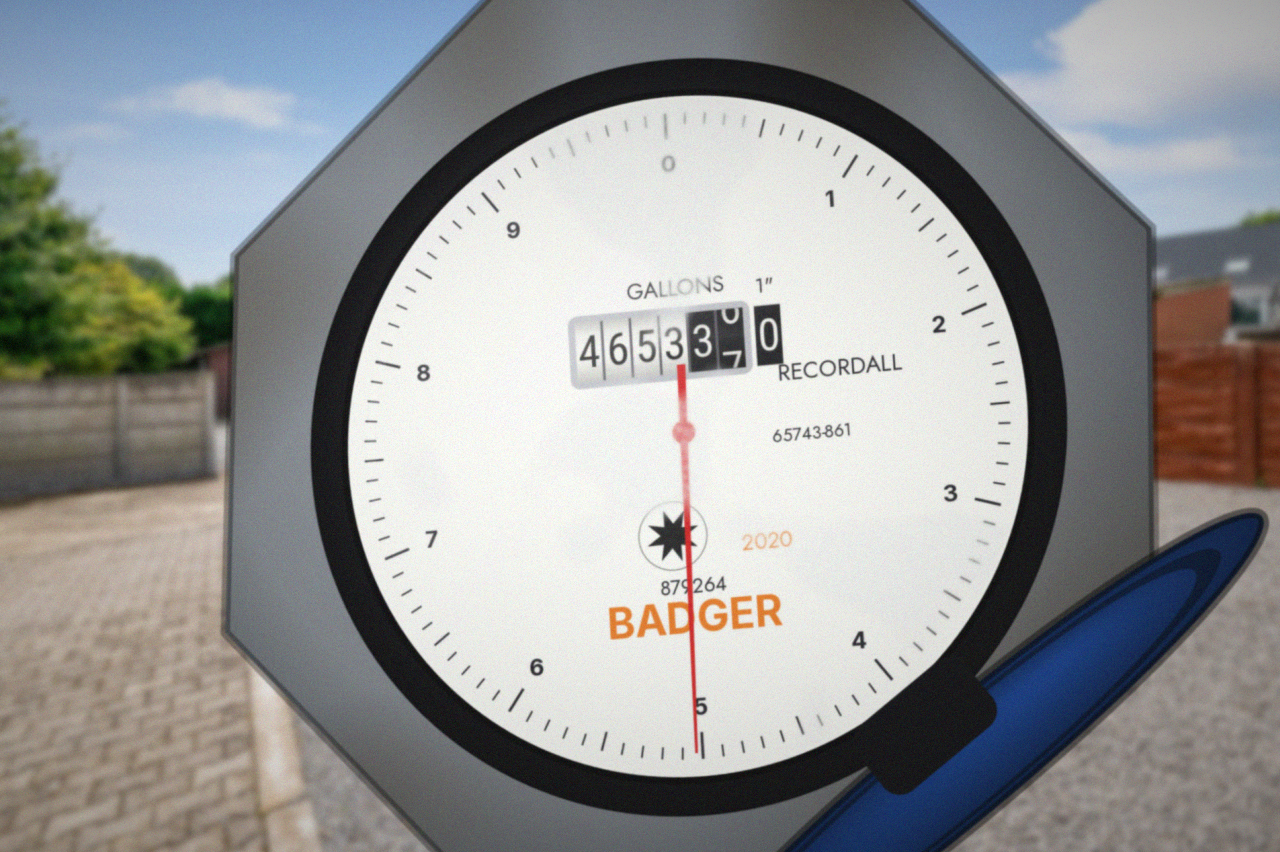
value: **4653365.0** gal
